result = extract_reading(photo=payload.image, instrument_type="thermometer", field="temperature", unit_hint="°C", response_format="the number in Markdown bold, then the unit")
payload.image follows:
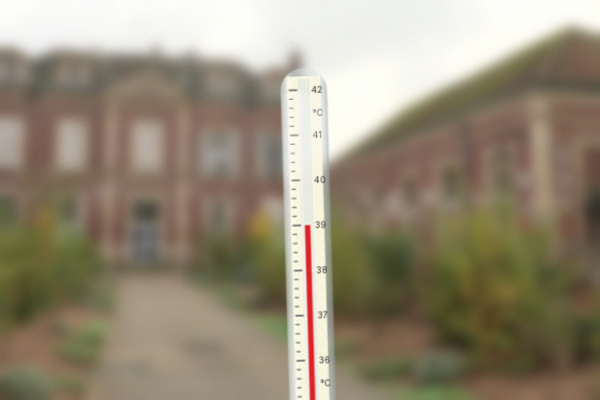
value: **39** °C
